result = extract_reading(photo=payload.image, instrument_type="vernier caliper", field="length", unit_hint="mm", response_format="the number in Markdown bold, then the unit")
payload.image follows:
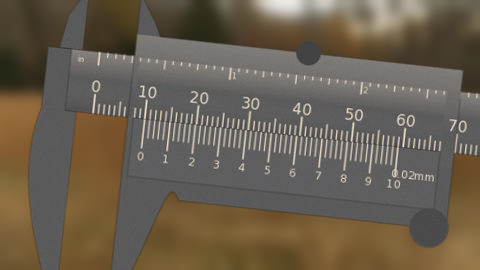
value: **10.0** mm
